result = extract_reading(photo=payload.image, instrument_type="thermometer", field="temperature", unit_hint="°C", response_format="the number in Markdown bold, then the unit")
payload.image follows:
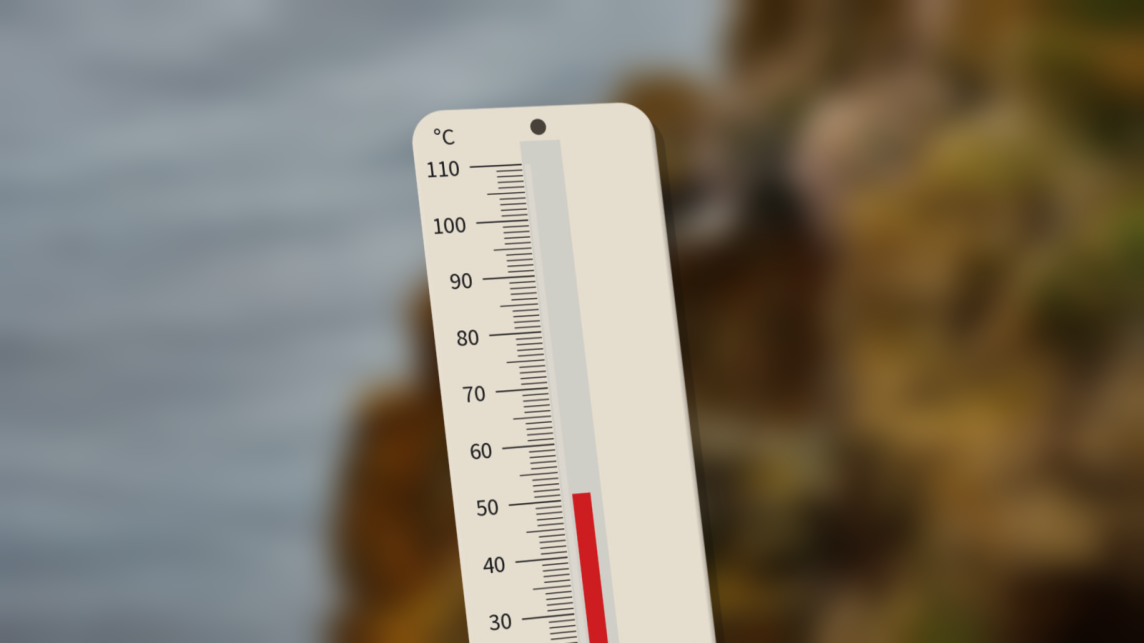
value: **51** °C
